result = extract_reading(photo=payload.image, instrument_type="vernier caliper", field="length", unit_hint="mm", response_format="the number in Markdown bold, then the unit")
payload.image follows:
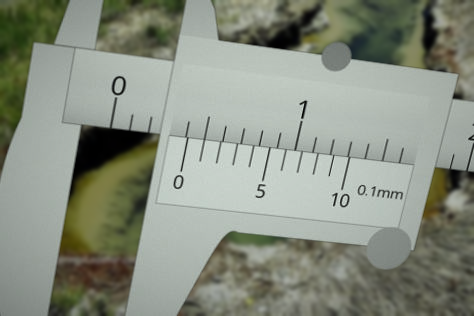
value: **4.1** mm
